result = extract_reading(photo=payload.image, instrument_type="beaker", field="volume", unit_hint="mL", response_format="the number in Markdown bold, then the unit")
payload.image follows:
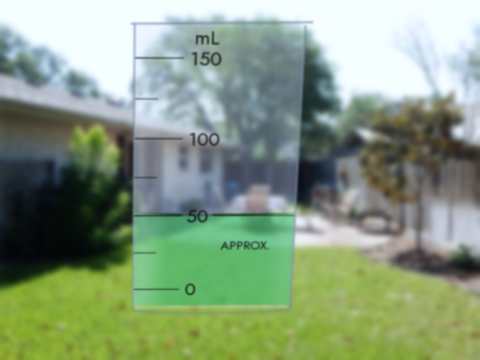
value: **50** mL
